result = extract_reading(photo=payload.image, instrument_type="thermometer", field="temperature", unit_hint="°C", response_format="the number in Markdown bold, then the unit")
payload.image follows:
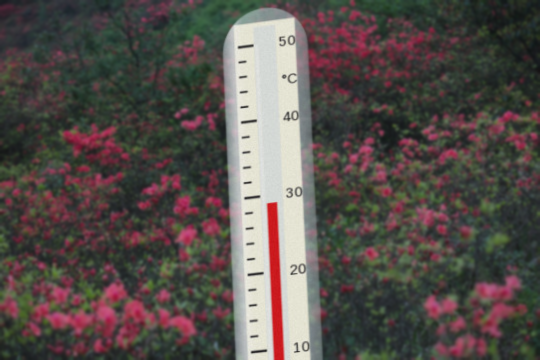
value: **29** °C
